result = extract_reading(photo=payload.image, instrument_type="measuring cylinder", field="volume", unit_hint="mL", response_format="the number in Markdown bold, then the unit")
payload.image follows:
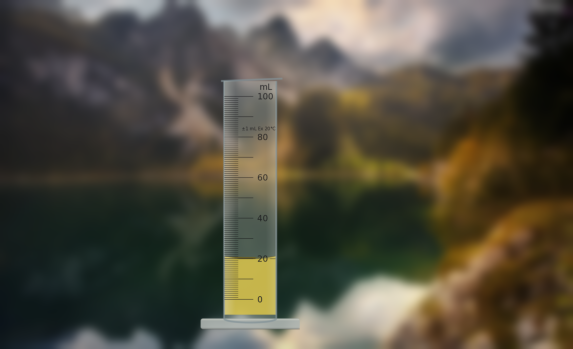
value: **20** mL
